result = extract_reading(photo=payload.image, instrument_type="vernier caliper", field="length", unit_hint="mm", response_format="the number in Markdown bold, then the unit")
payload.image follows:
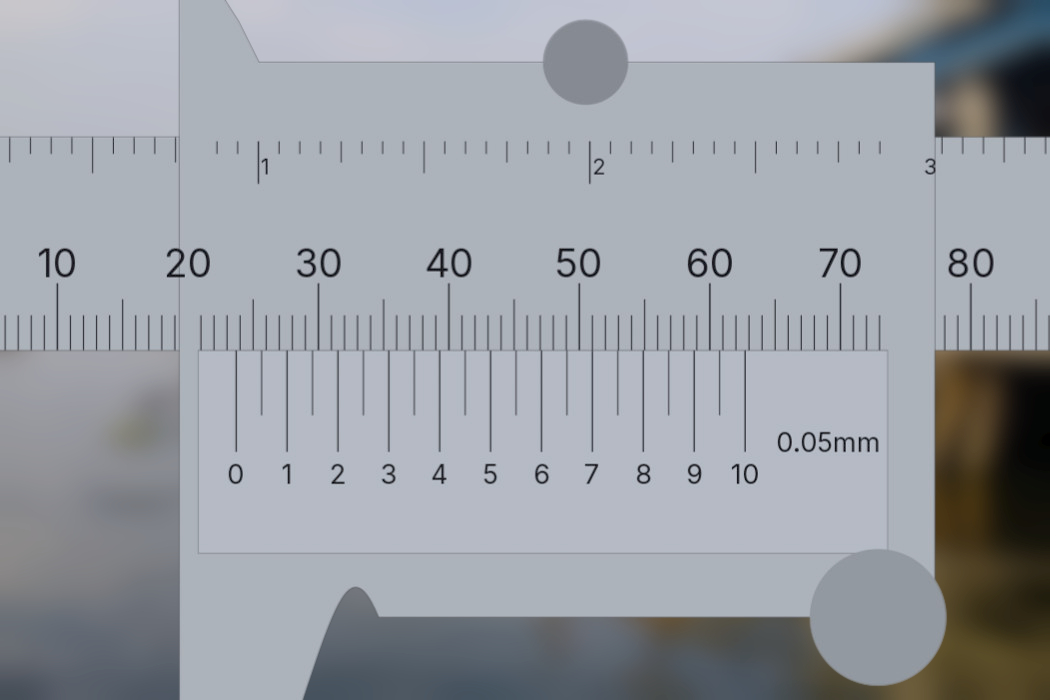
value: **23.7** mm
